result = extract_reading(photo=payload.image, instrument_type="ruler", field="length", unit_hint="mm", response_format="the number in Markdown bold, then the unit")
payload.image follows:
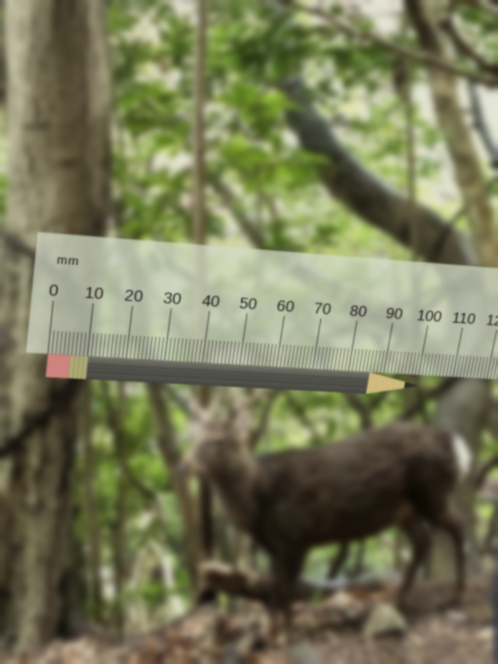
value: **100** mm
